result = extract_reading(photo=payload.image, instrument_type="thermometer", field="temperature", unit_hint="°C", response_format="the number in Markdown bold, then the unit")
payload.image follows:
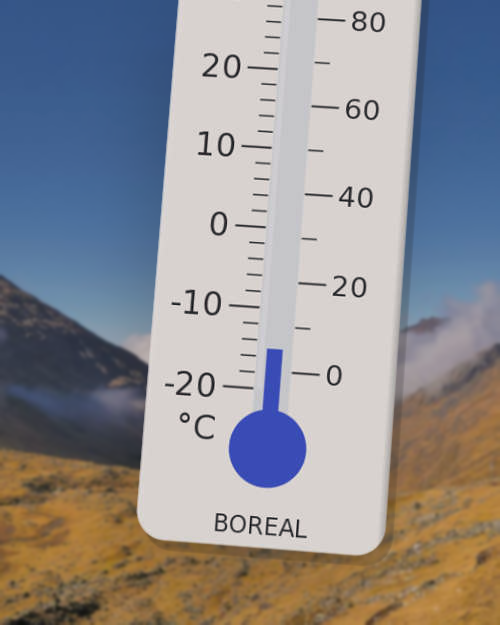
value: **-15** °C
